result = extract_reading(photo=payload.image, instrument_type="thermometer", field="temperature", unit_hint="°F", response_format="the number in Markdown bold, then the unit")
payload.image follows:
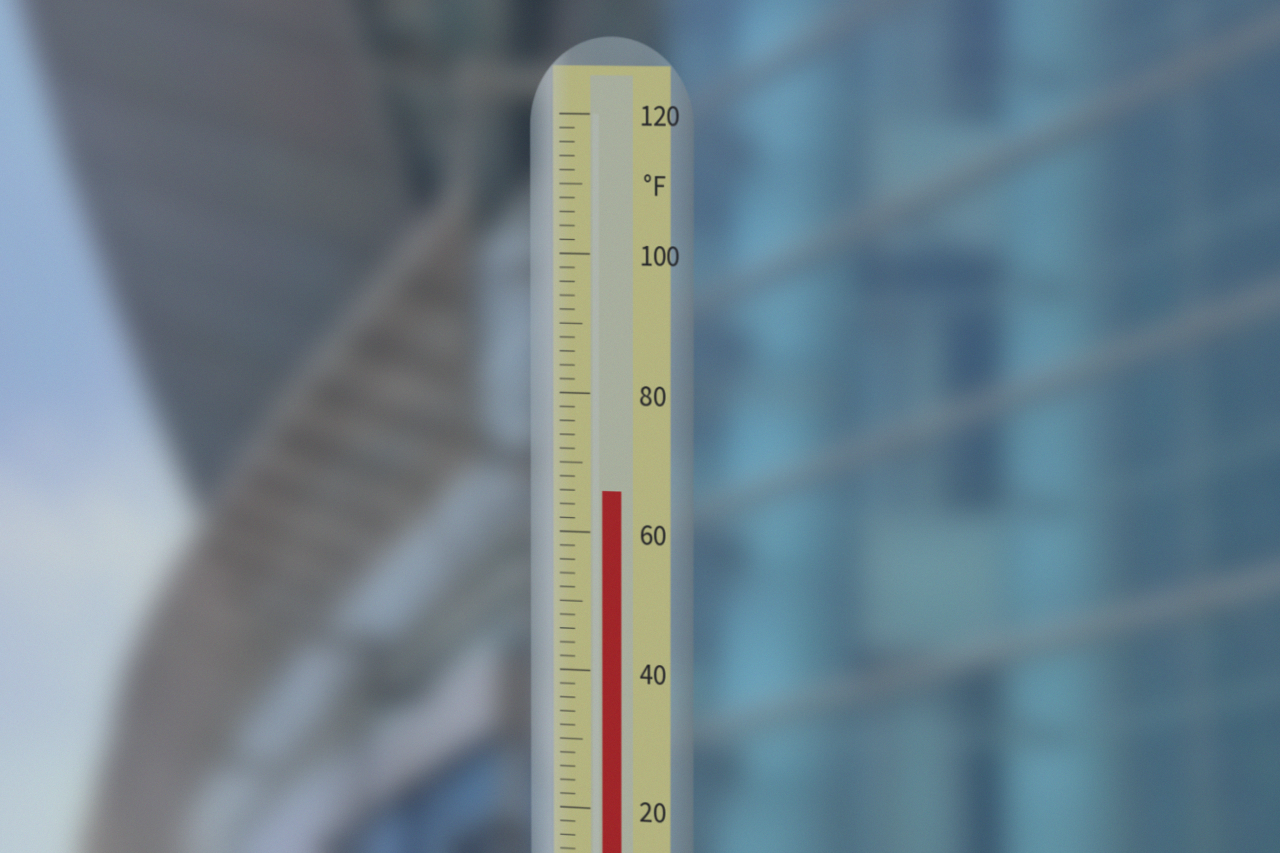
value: **66** °F
